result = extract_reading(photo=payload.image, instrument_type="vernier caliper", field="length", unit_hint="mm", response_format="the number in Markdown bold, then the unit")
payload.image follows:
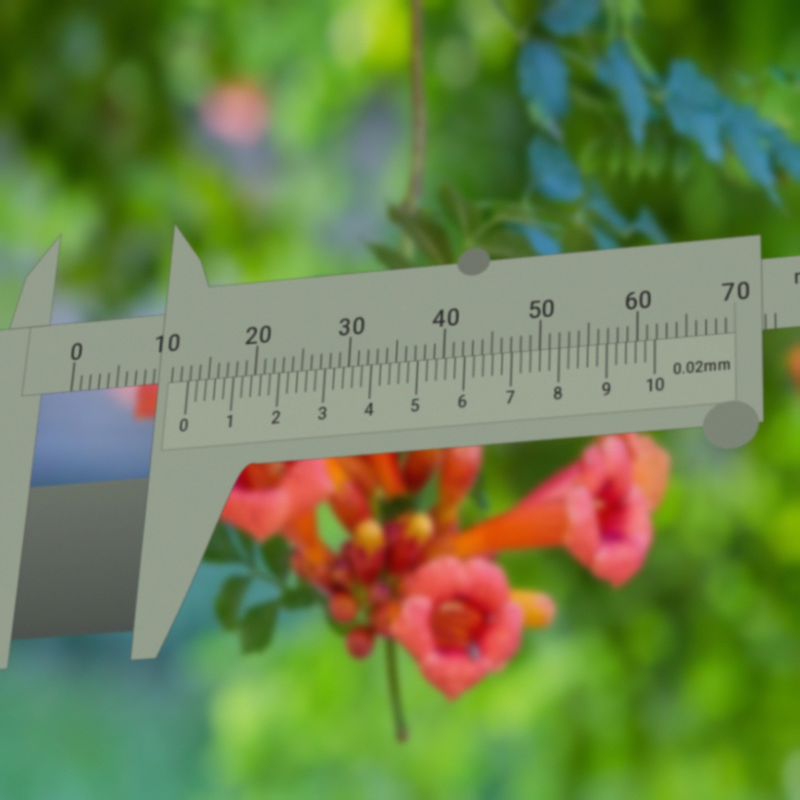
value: **12.8** mm
